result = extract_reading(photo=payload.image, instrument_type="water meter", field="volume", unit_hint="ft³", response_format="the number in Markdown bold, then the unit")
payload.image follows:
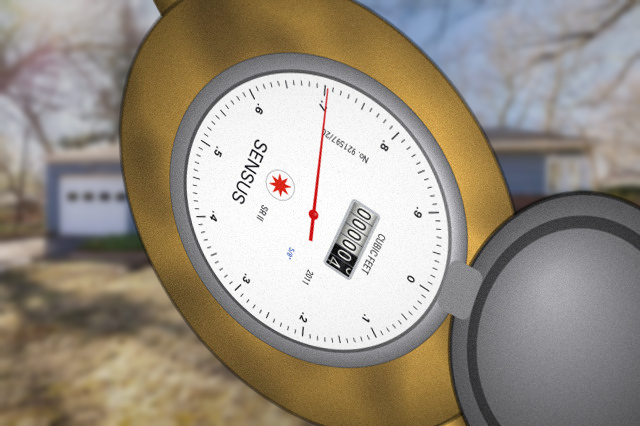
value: **3.70** ft³
